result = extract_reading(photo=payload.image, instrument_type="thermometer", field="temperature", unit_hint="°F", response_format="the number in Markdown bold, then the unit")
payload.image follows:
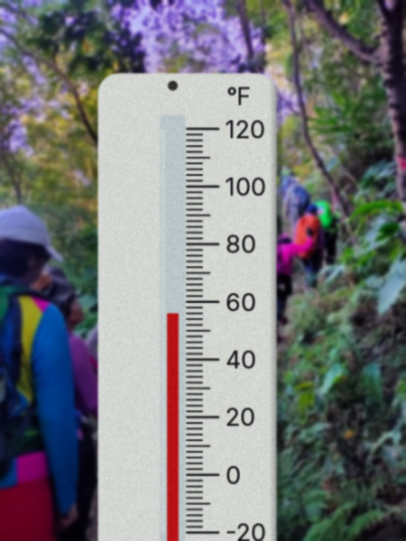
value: **56** °F
